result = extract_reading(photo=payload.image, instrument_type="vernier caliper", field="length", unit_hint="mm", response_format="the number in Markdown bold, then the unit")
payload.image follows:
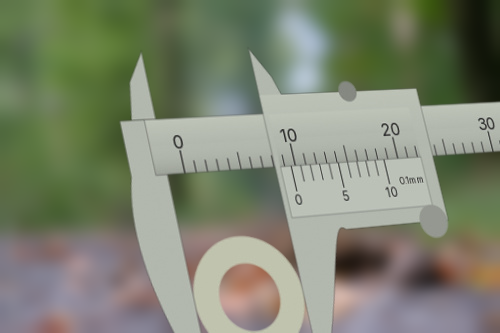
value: **9.6** mm
